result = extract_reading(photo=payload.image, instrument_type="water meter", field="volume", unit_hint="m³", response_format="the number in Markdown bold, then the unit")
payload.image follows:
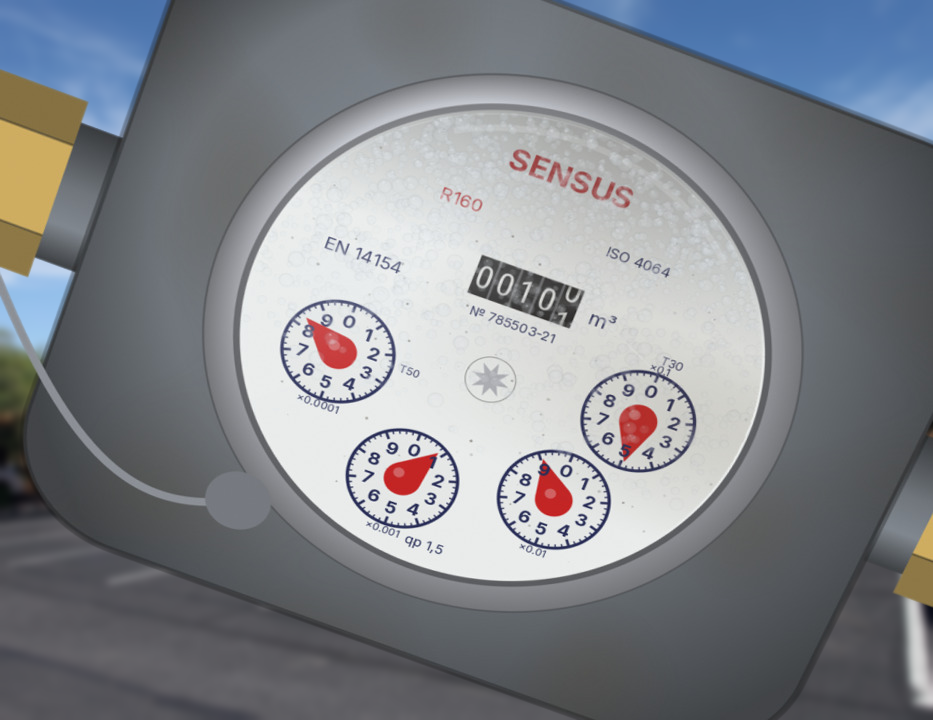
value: **100.4908** m³
